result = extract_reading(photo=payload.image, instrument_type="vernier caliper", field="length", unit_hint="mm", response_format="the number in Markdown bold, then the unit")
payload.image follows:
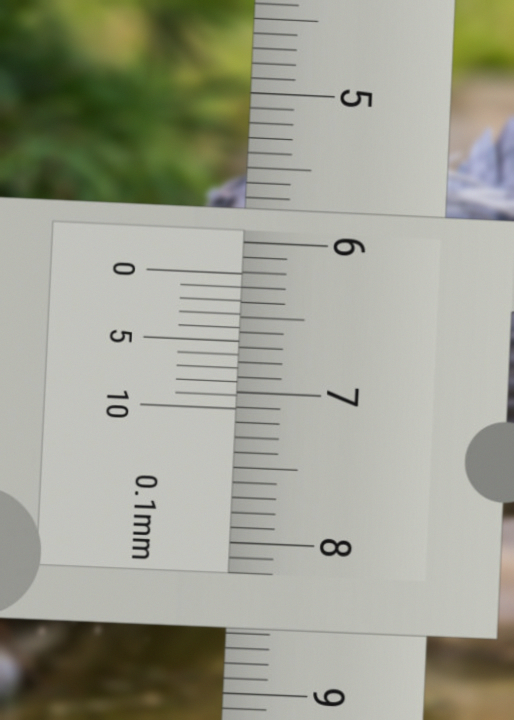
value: **62.1** mm
